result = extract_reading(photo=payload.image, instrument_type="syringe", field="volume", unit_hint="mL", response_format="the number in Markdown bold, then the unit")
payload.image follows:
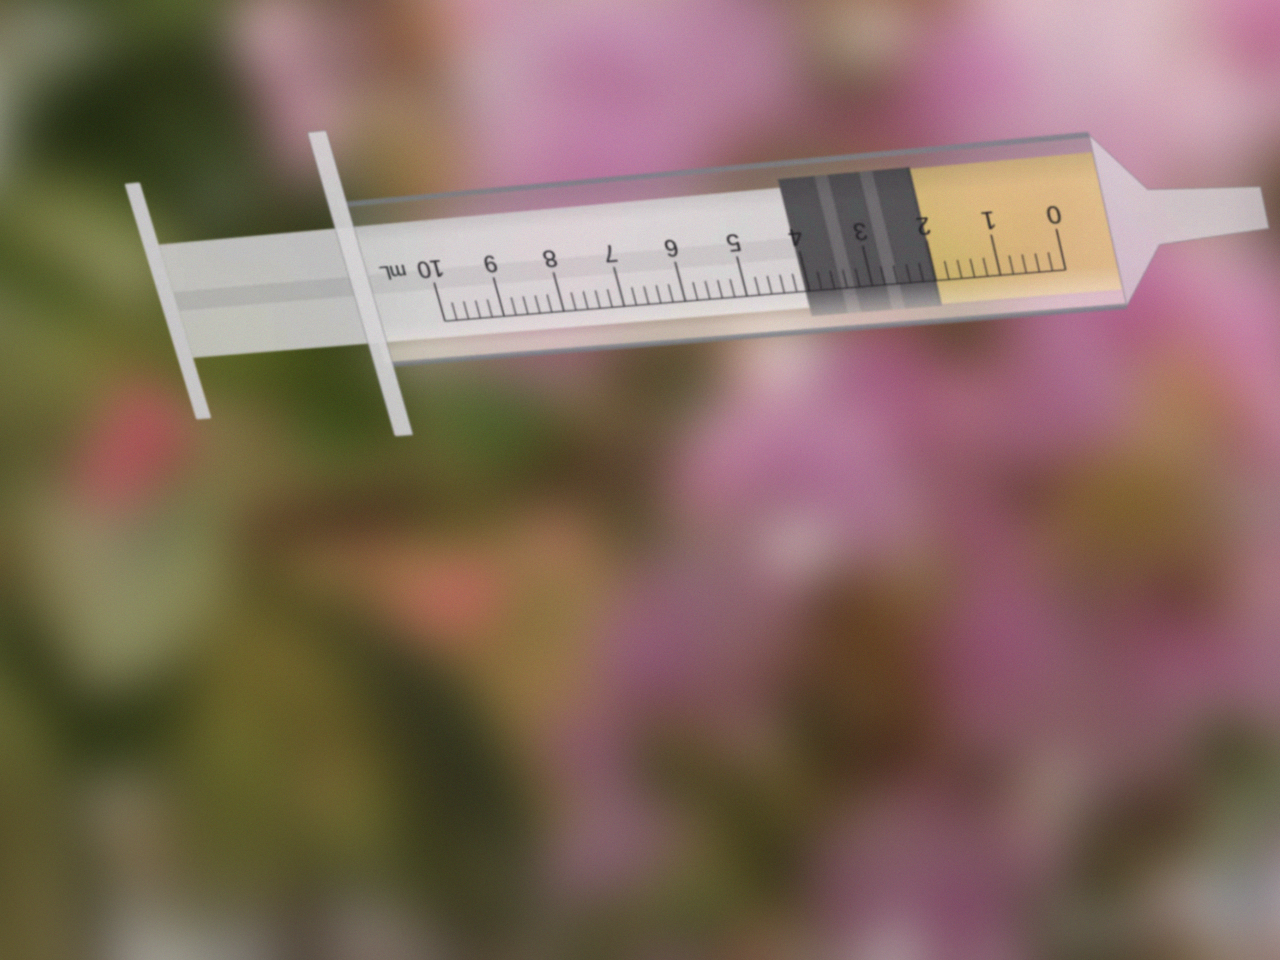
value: **2** mL
